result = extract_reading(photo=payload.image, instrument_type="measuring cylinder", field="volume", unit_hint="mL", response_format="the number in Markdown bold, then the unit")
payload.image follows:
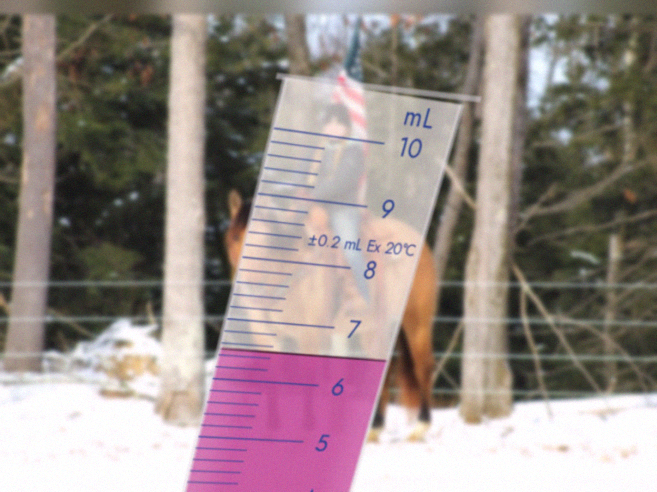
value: **6.5** mL
